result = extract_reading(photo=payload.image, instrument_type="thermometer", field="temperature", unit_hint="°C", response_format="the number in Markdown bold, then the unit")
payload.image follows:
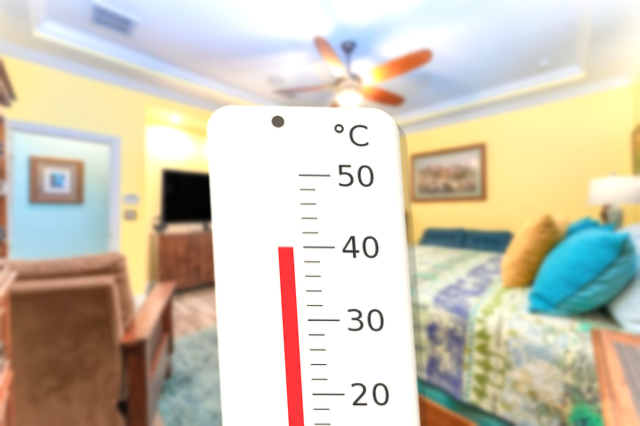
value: **40** °C
